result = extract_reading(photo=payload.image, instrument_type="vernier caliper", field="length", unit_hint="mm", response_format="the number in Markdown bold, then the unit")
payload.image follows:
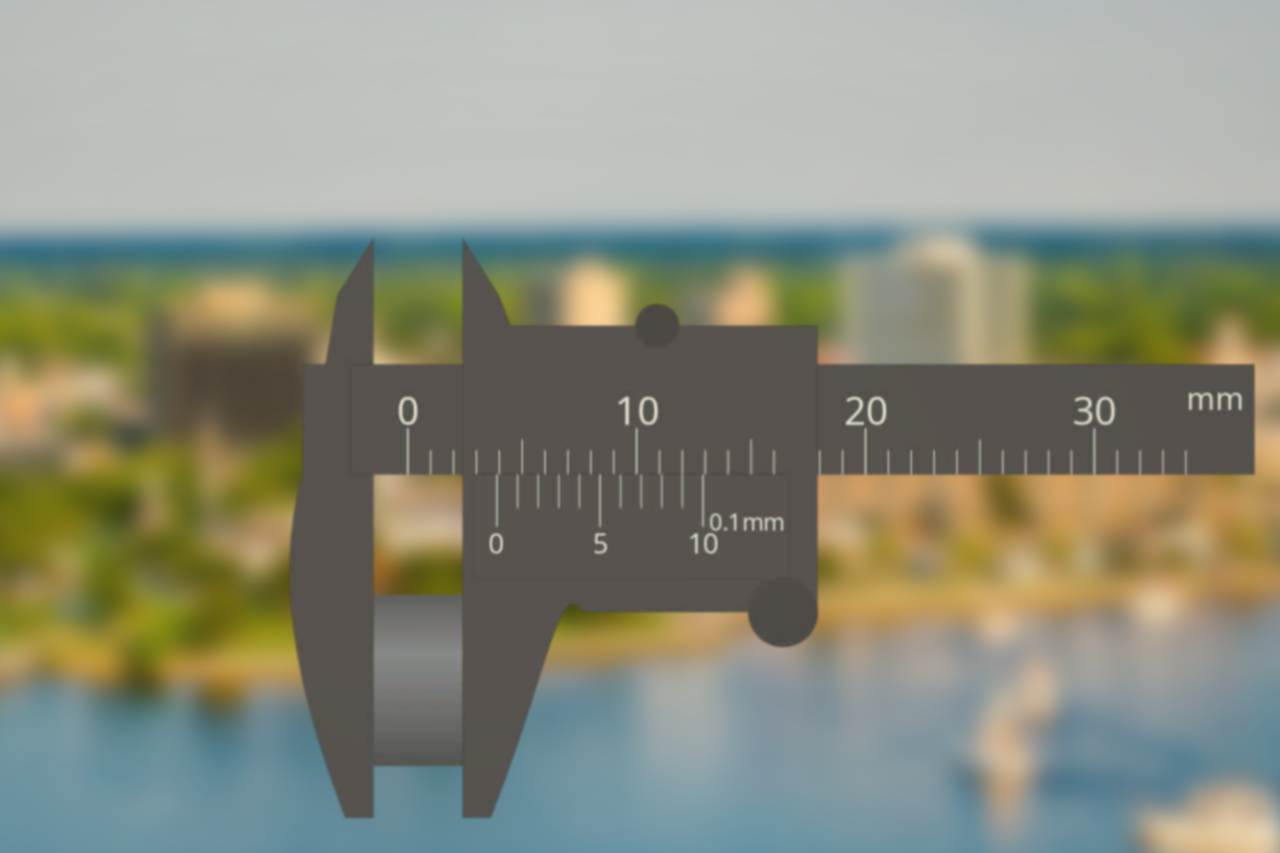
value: **3.9** mm
